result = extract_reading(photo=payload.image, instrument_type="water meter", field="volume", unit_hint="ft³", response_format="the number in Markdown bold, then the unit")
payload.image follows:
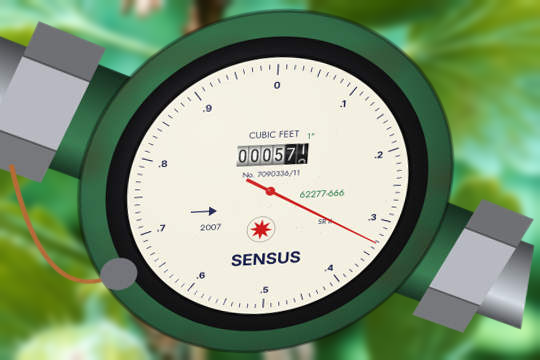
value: **571.33** ft³
